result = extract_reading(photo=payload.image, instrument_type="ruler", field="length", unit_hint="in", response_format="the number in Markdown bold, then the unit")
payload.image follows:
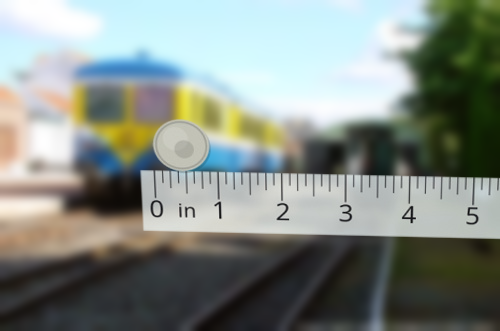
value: **0.875** in
